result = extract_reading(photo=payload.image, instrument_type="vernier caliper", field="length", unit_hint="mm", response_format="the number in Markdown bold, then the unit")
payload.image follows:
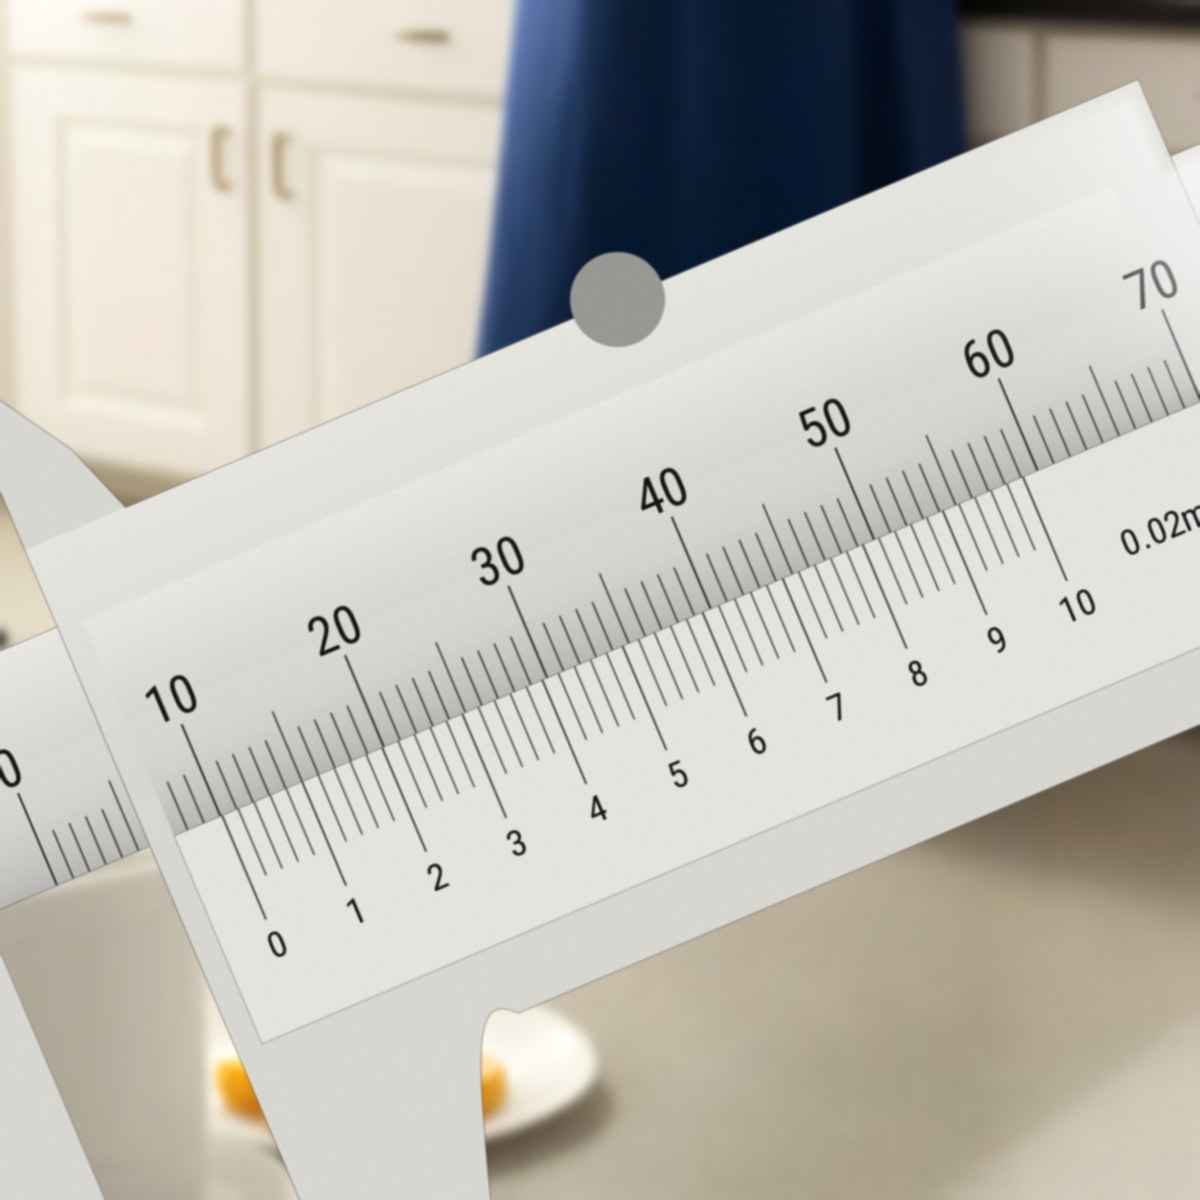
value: **10.1** mm
